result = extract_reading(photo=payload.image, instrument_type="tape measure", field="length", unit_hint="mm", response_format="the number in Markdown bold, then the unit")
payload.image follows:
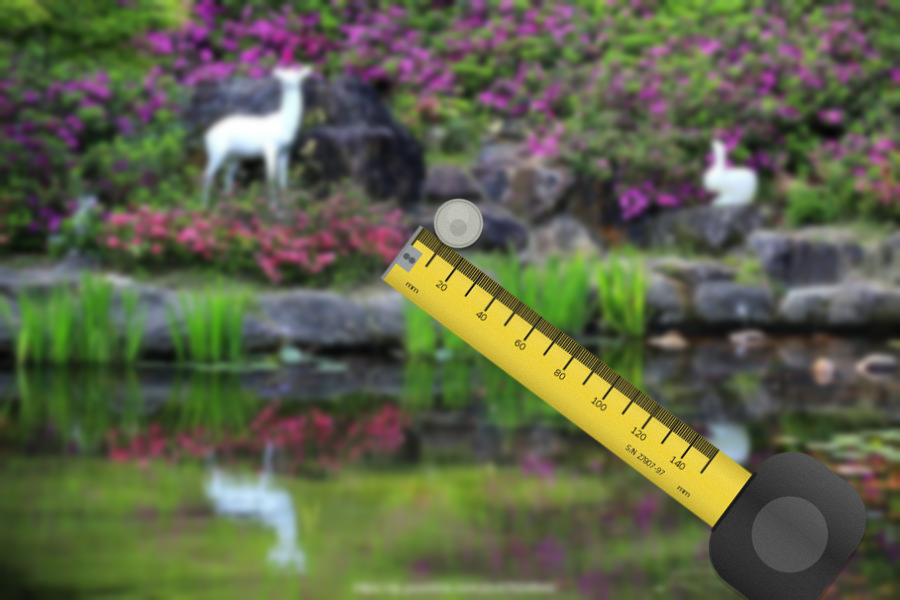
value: **20** mm
